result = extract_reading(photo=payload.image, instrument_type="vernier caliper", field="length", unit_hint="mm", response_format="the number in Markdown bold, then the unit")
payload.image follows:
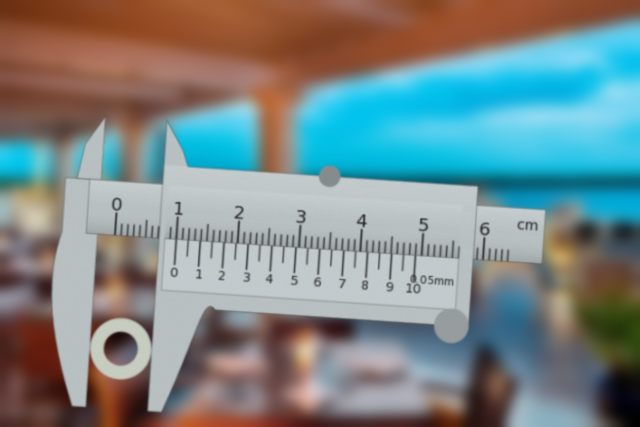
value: **10.0** mm
